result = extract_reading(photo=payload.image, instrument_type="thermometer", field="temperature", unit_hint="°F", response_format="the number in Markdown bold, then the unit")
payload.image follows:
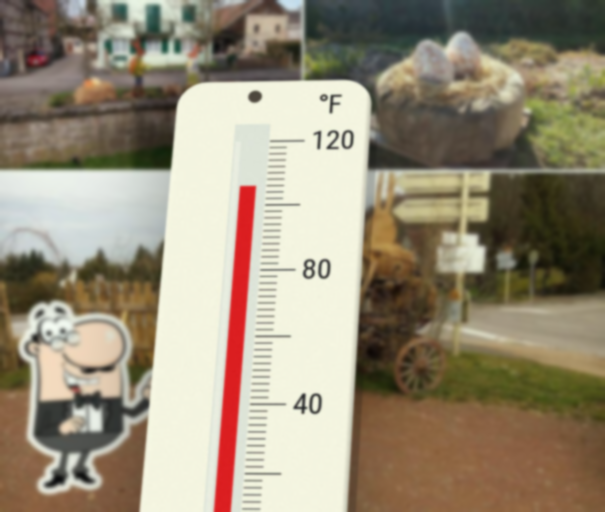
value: **106** °F
